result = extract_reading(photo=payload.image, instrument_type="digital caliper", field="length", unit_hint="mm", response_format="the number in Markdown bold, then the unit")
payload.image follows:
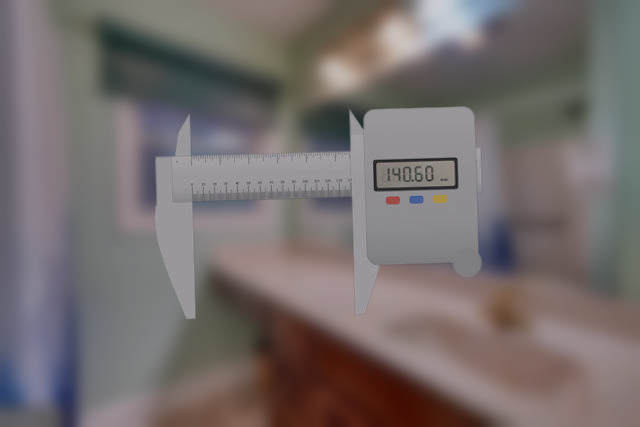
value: **140.60** mm
